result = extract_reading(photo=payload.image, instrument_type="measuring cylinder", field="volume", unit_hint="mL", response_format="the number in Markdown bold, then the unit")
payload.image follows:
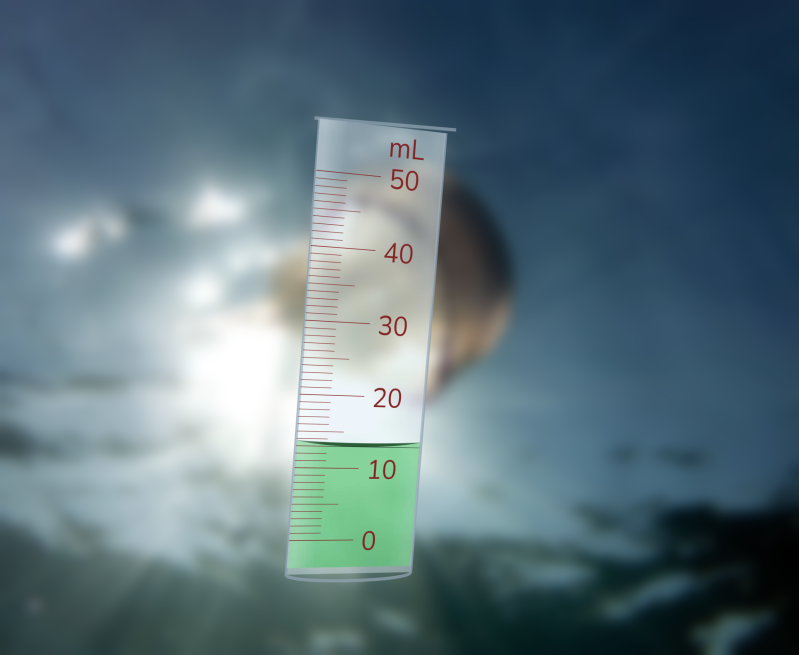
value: **13** mL
